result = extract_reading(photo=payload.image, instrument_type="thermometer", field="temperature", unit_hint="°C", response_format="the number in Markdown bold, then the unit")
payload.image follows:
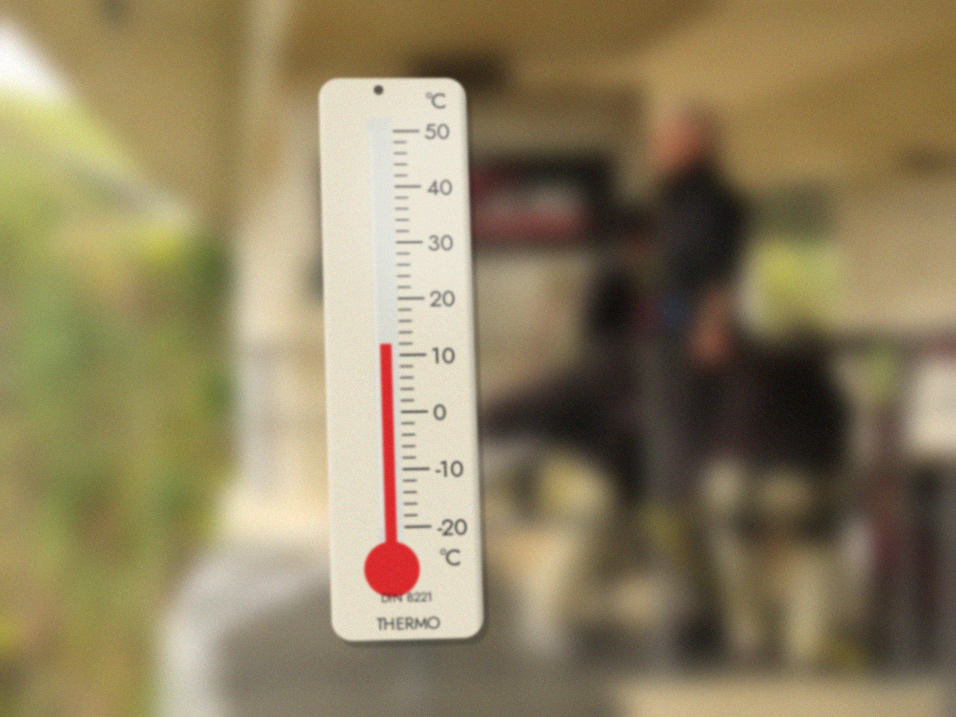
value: **12** °C
